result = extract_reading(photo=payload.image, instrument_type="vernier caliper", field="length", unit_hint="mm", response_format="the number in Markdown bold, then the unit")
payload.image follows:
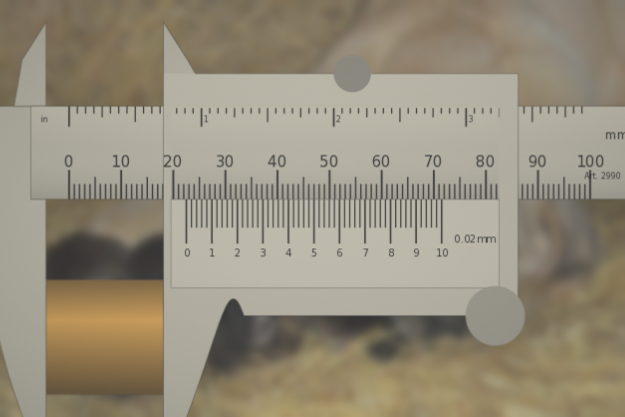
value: **22.5** mm
